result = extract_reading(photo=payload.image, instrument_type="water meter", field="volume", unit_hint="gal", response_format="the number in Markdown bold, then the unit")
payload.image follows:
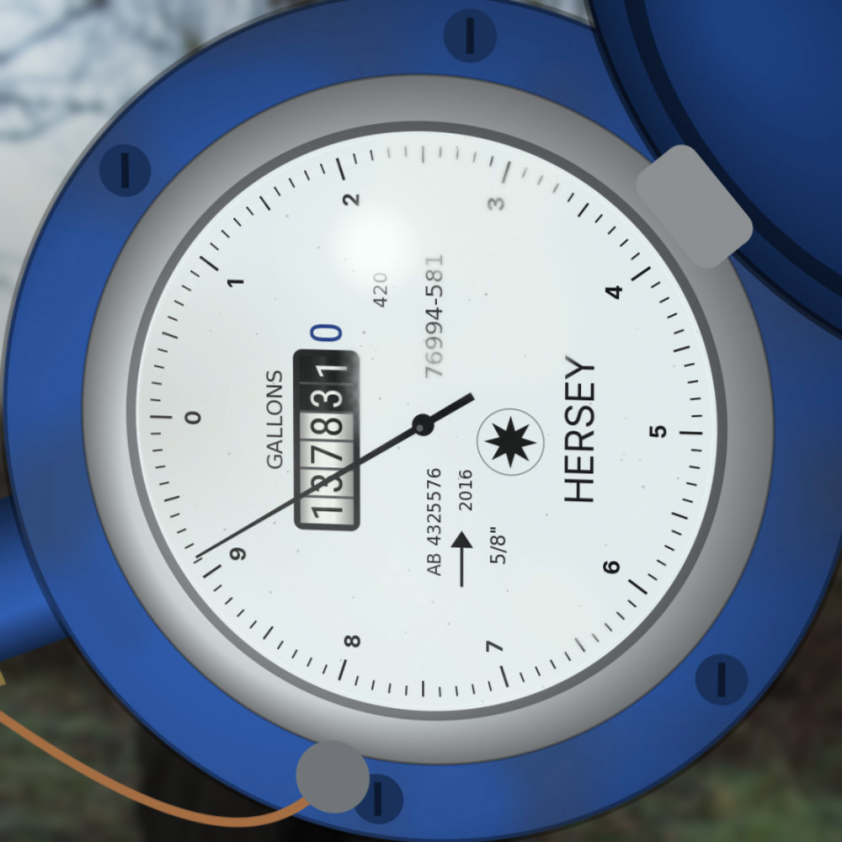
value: **1378309.1** gal
